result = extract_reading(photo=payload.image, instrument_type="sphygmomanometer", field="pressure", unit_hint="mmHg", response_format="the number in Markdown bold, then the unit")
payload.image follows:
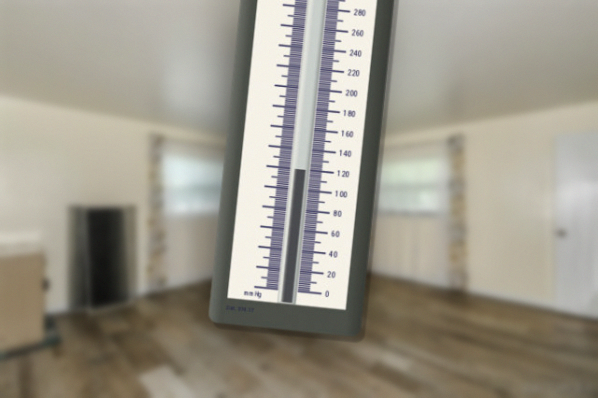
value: **120** mmHg
